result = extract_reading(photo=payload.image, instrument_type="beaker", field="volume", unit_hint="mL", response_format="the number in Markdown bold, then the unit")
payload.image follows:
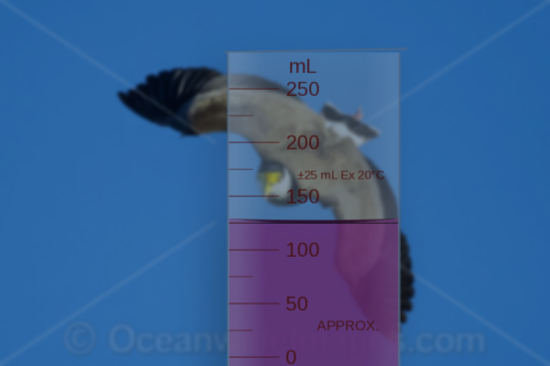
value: **125** mL
